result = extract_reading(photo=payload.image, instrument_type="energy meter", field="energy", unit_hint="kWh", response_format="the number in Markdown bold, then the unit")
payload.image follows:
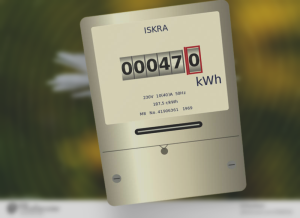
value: **47.0** kWh
